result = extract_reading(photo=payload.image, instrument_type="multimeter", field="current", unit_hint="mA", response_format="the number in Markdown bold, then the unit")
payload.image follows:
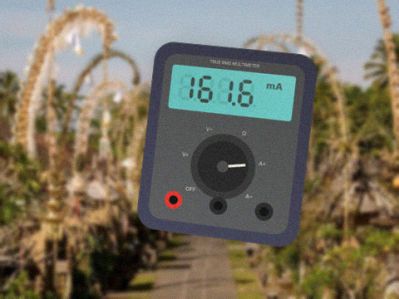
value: **161.6** mA
